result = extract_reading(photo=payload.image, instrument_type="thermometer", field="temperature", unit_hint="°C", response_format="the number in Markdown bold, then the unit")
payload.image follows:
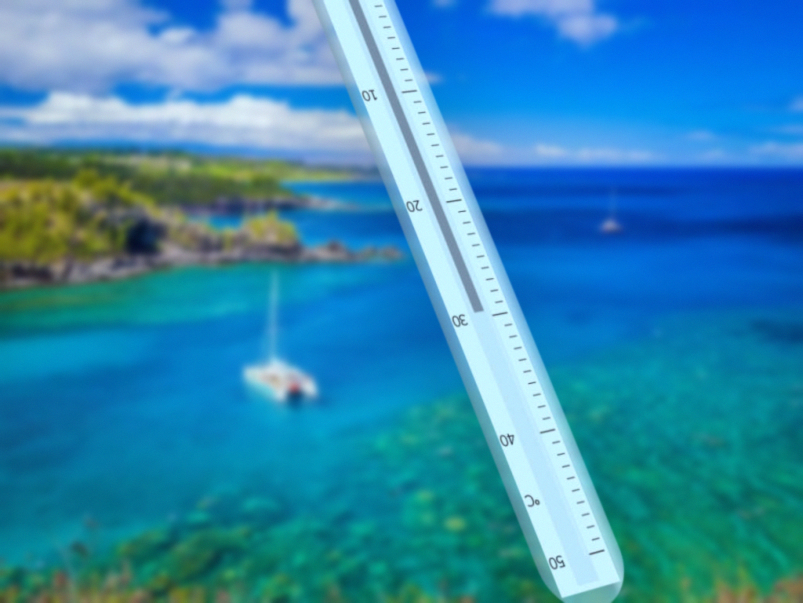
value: **29.5** °C
